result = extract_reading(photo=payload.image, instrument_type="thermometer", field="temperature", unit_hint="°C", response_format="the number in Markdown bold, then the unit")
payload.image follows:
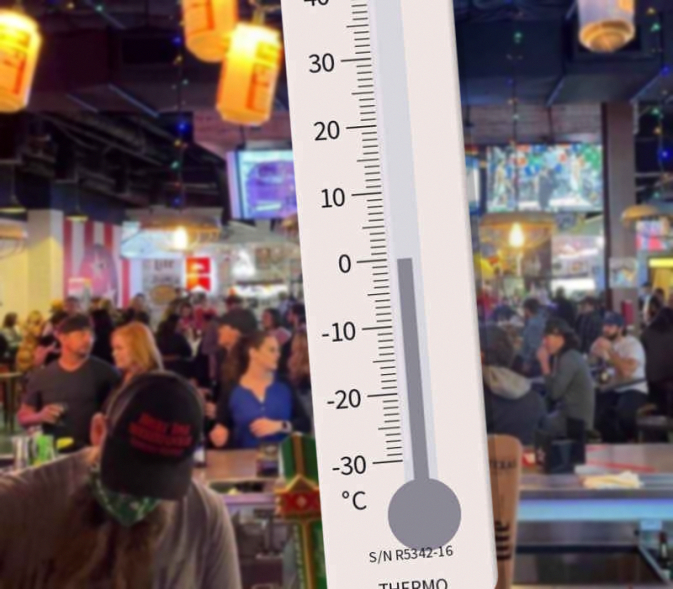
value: **0** °C
